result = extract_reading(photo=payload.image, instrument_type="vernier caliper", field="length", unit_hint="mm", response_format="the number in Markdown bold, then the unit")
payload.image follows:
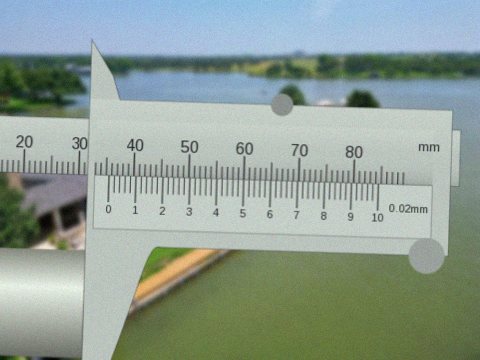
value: **35.5** mm
